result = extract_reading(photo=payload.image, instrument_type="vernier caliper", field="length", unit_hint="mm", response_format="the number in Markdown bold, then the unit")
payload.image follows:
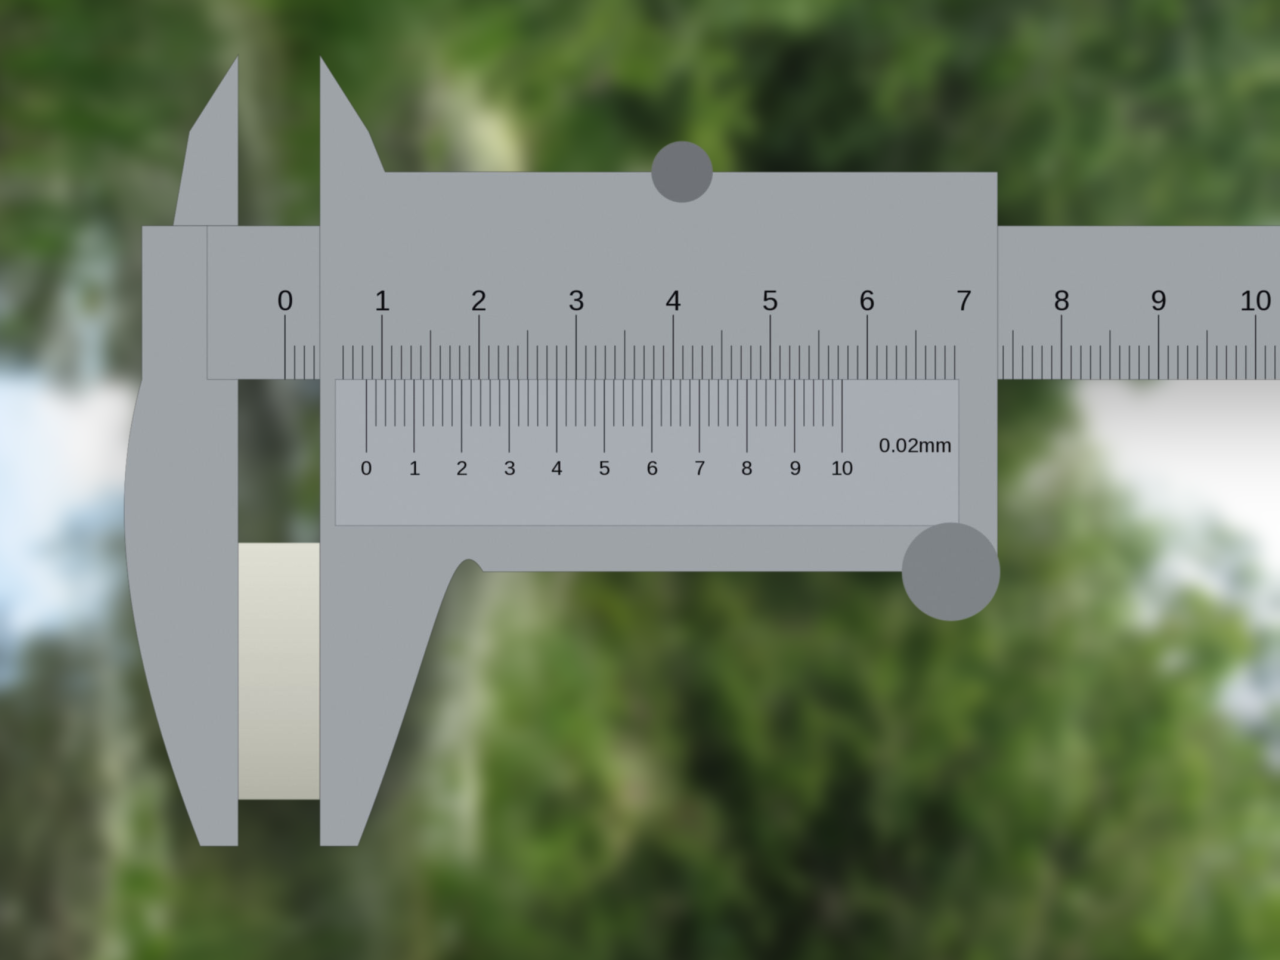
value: **8.4** mm
